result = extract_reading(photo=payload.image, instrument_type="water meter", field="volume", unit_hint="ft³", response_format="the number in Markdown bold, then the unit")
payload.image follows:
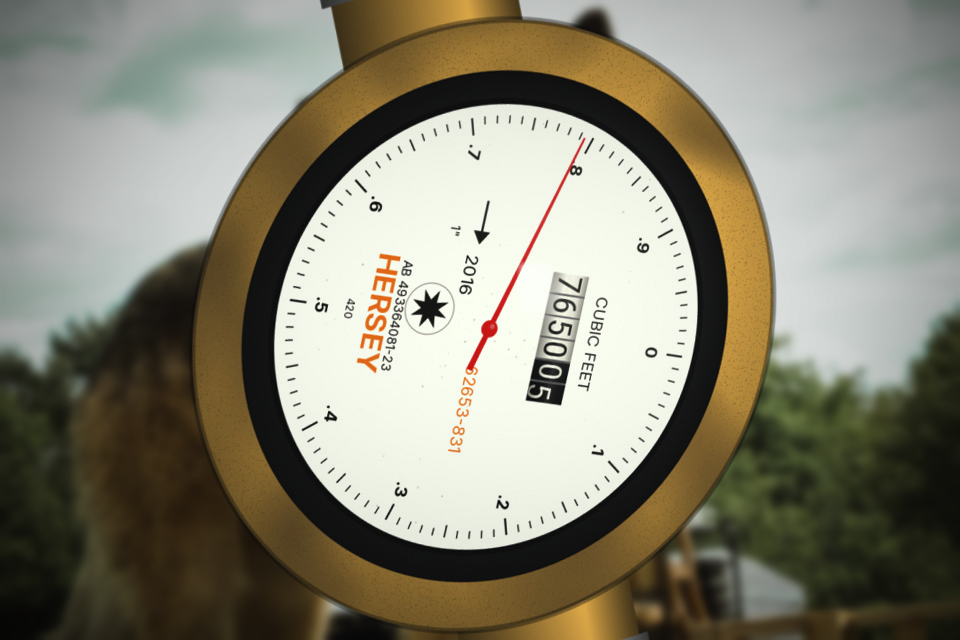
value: **765004.79** ft³
